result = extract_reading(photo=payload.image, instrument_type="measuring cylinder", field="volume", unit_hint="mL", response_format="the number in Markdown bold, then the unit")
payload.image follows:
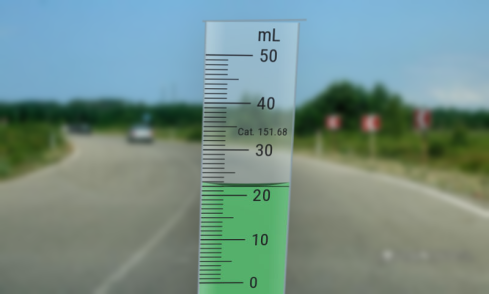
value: **22** mL
